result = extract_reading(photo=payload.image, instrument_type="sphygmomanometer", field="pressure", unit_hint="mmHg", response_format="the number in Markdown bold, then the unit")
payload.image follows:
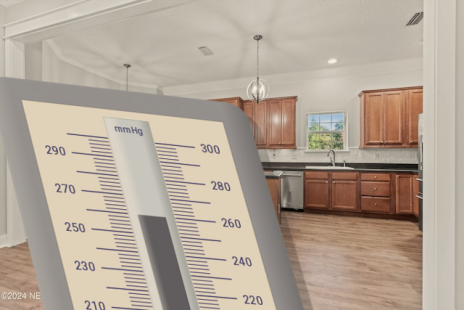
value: **260** mmHg
